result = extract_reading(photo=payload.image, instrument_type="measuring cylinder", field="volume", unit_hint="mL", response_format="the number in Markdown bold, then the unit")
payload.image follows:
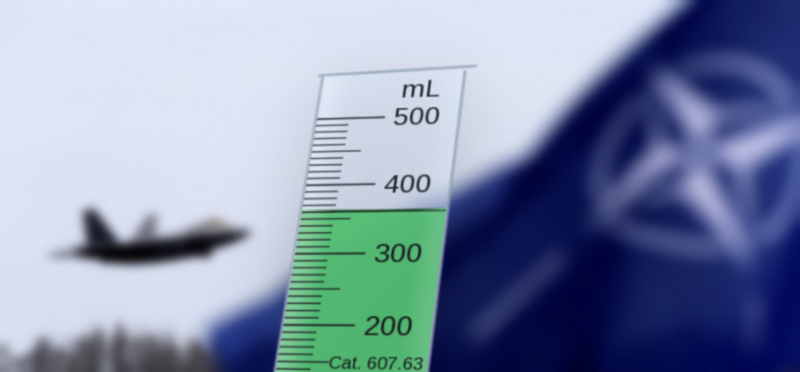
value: **360** mL
